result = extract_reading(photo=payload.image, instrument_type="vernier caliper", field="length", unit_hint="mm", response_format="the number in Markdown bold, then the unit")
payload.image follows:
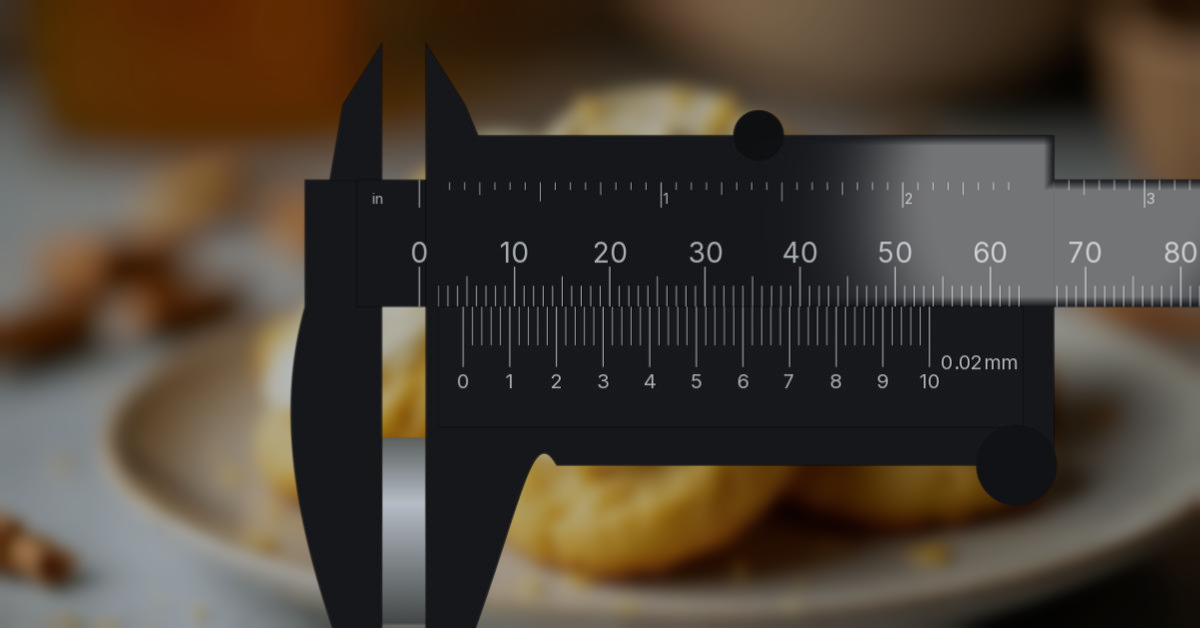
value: **4.6** mm
